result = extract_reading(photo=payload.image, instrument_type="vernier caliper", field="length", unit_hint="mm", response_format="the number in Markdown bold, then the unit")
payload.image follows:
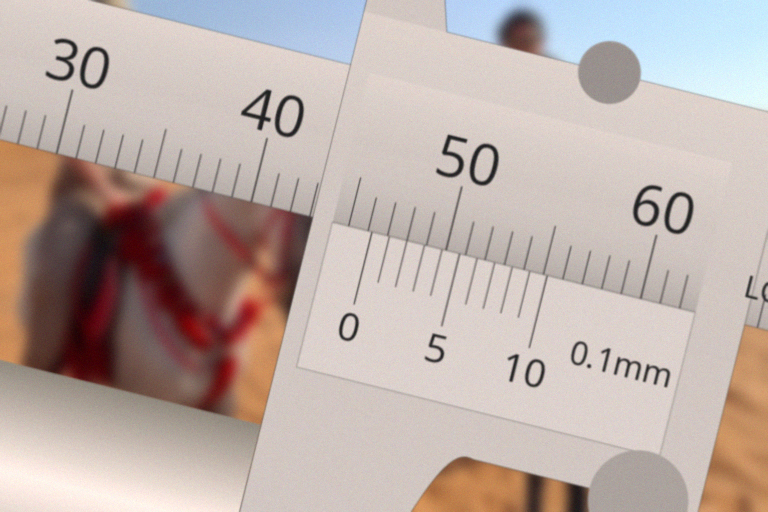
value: **46.2** mm
